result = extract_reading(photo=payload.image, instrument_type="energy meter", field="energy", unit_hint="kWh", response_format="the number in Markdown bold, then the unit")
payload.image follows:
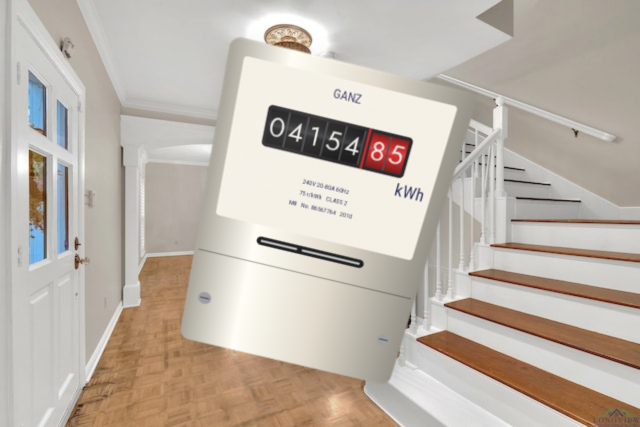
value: **4154.85** kWh
